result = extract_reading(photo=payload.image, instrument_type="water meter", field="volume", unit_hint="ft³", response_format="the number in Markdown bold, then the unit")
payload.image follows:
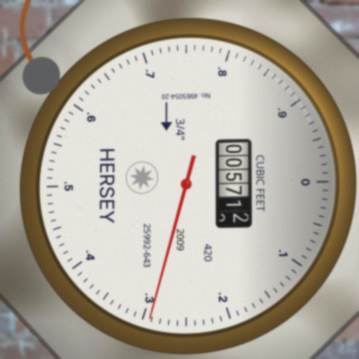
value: **5712.29** ft³
